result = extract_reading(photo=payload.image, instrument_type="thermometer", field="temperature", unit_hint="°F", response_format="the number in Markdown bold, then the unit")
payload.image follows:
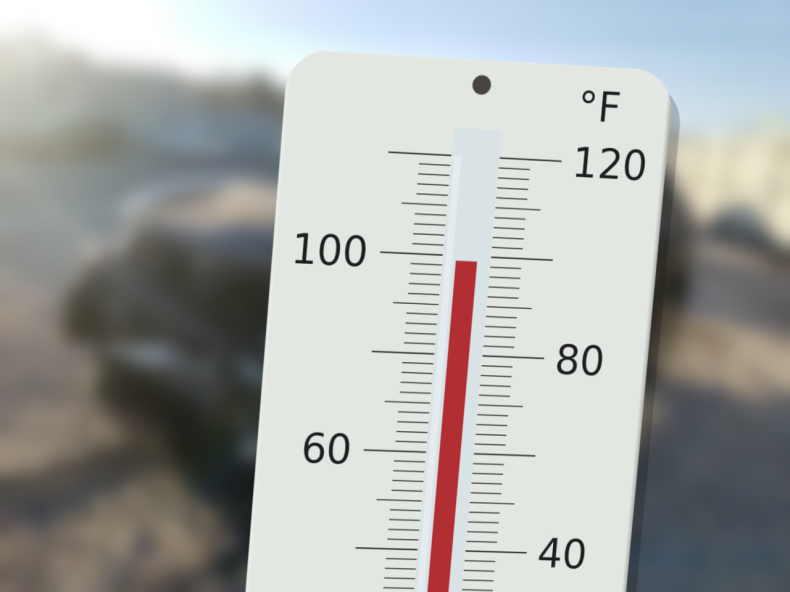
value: **99** °F
